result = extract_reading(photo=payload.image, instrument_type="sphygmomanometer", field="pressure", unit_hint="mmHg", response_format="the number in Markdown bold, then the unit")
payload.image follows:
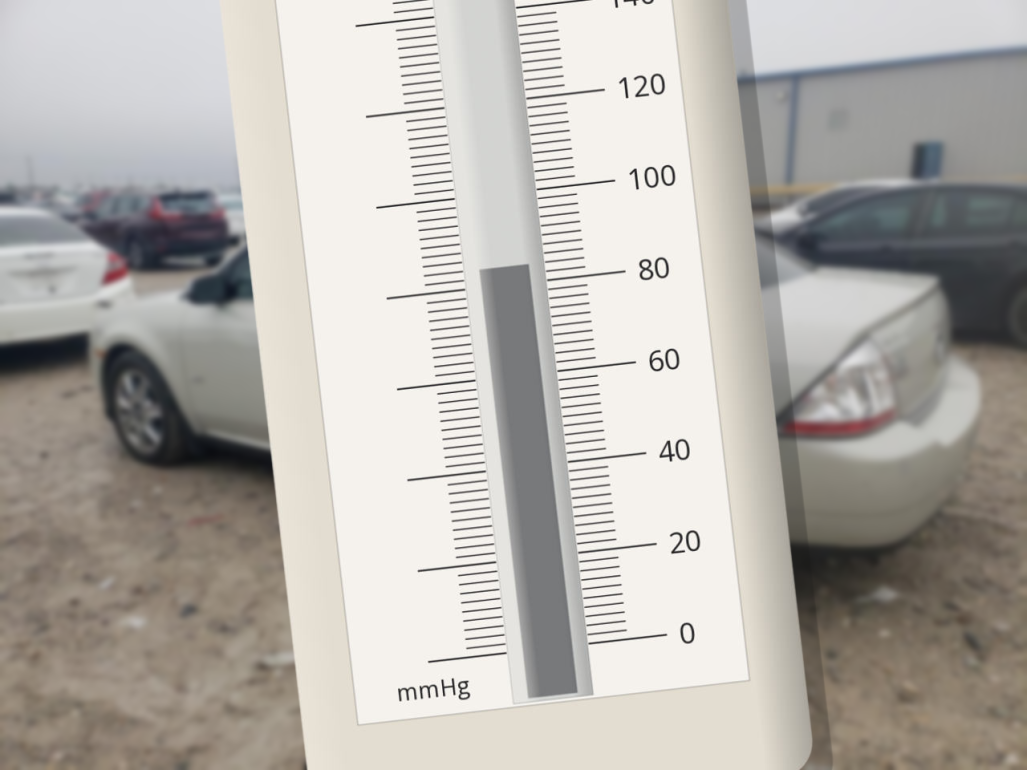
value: **84** mmHg
